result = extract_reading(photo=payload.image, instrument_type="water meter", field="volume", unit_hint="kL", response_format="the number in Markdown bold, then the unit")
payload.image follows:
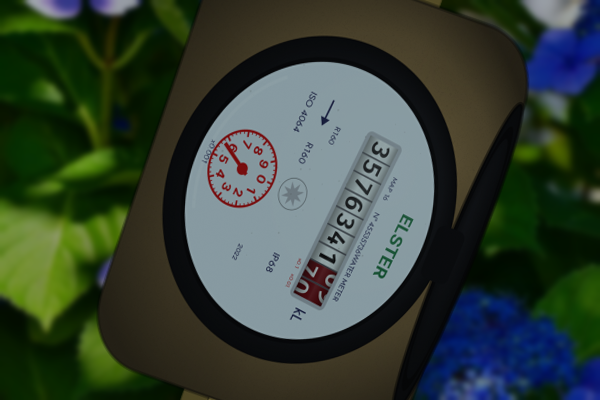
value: **3576341.695** kL
